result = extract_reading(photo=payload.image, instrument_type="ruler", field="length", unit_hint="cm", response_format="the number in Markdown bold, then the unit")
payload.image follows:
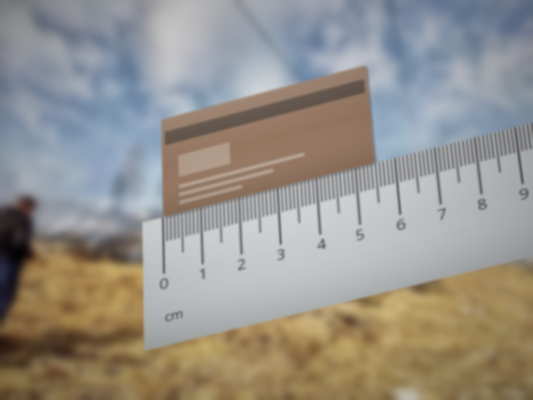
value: **5.5** cm
